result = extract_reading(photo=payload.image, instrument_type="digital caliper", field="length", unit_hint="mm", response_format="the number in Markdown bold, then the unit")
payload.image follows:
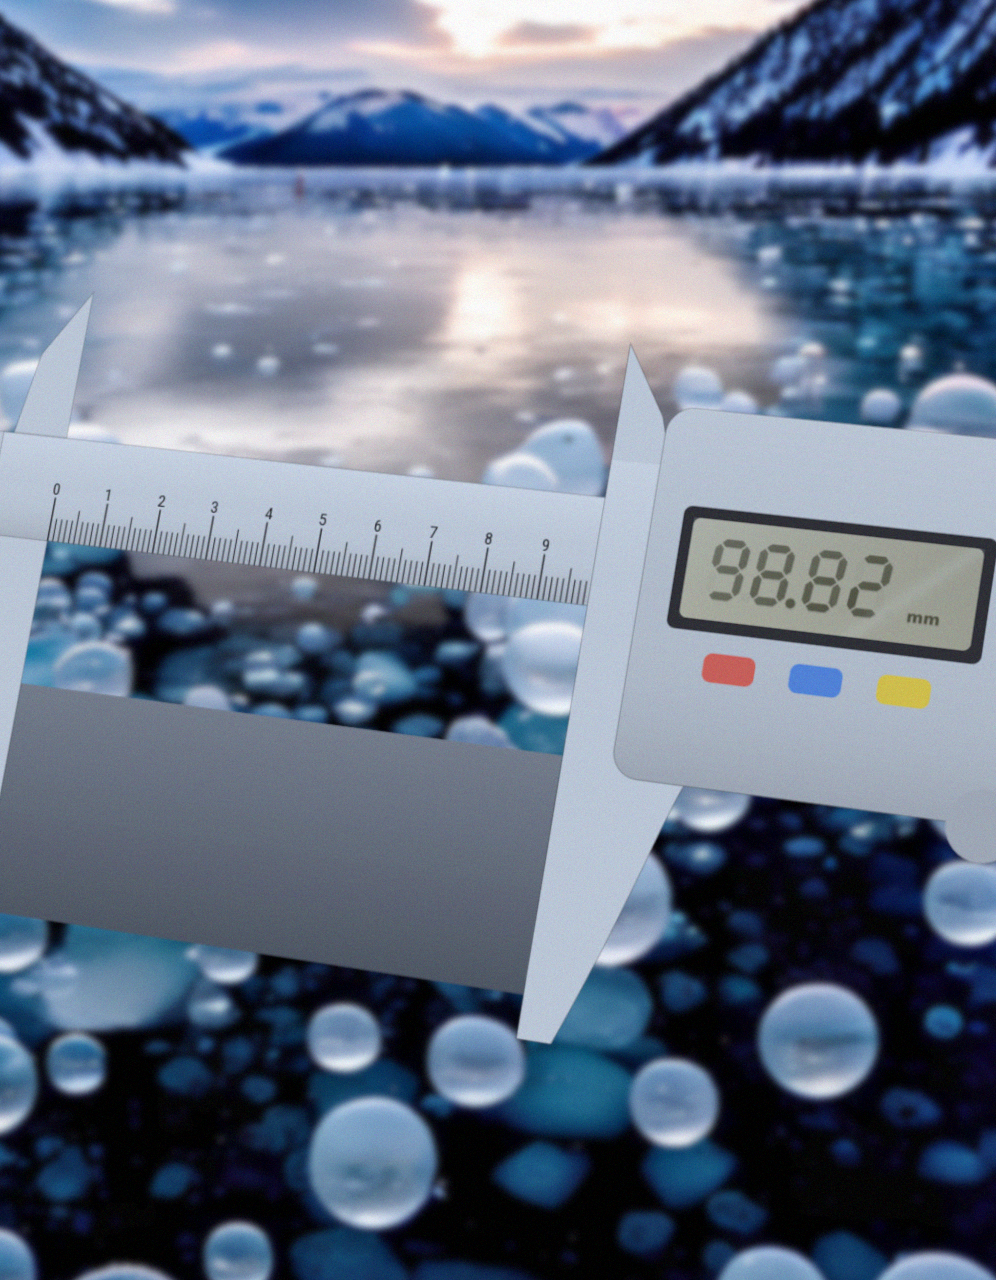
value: **98.82** mm
